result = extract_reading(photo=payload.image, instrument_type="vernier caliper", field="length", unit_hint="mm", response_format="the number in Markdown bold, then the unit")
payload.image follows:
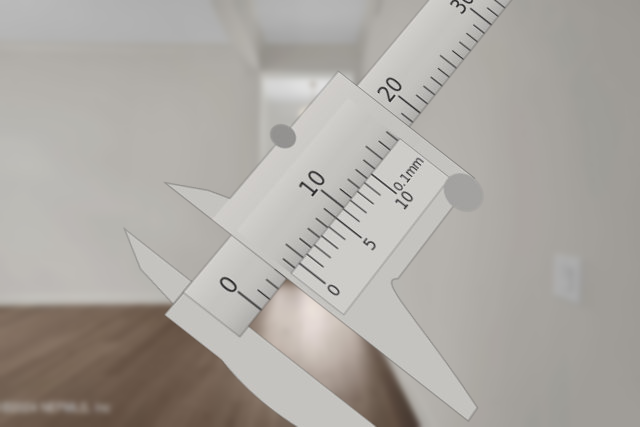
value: **4.5** mm
